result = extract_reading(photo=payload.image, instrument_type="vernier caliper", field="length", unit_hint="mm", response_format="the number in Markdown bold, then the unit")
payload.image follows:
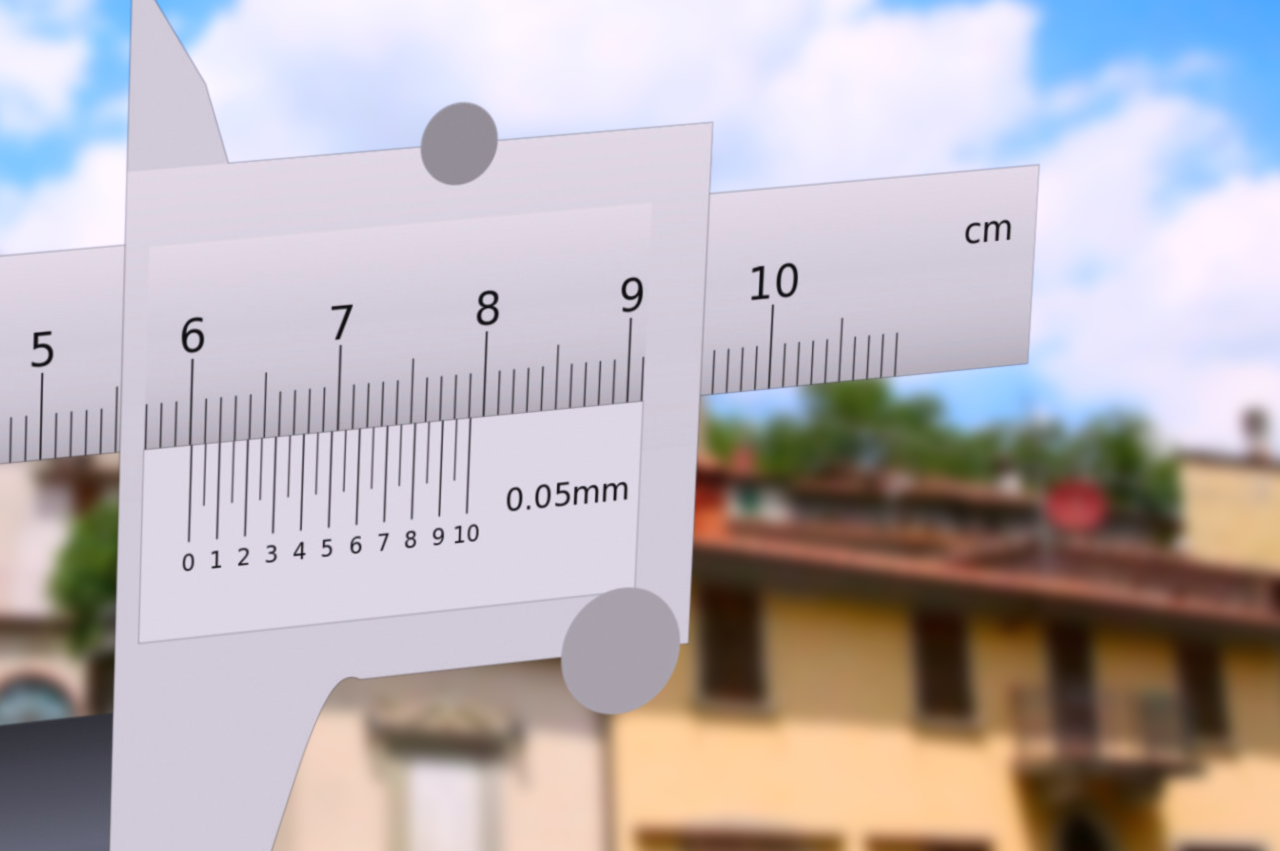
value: **60.1** mm
